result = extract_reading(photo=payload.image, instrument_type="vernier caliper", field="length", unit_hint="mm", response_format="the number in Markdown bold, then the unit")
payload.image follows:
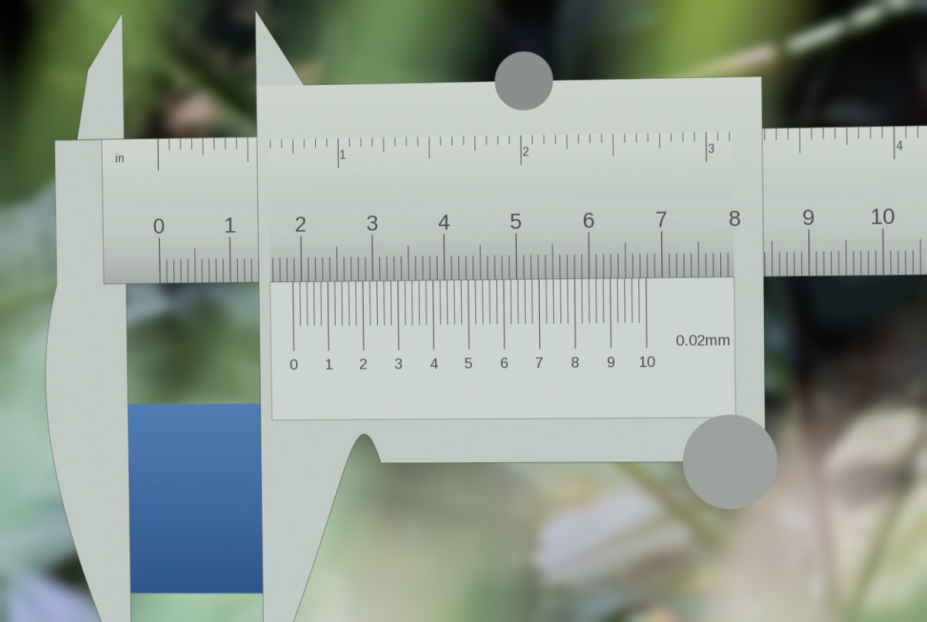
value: **18.8** mm
